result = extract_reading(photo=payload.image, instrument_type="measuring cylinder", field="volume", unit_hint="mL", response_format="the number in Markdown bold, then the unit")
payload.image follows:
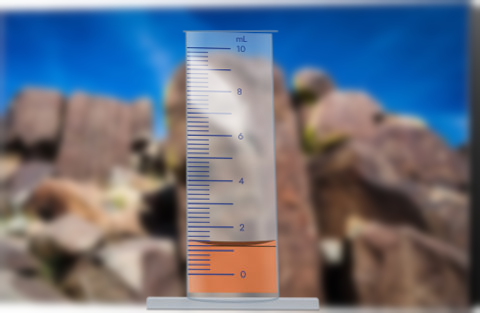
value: **1.2** mL
